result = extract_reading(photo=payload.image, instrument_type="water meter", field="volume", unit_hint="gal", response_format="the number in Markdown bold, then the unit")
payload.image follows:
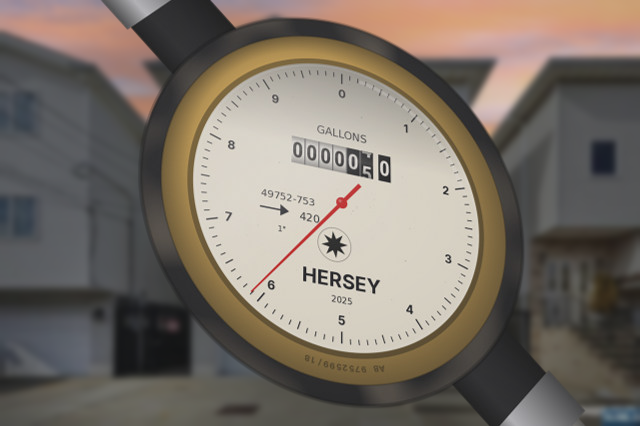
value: **46.1** gal
